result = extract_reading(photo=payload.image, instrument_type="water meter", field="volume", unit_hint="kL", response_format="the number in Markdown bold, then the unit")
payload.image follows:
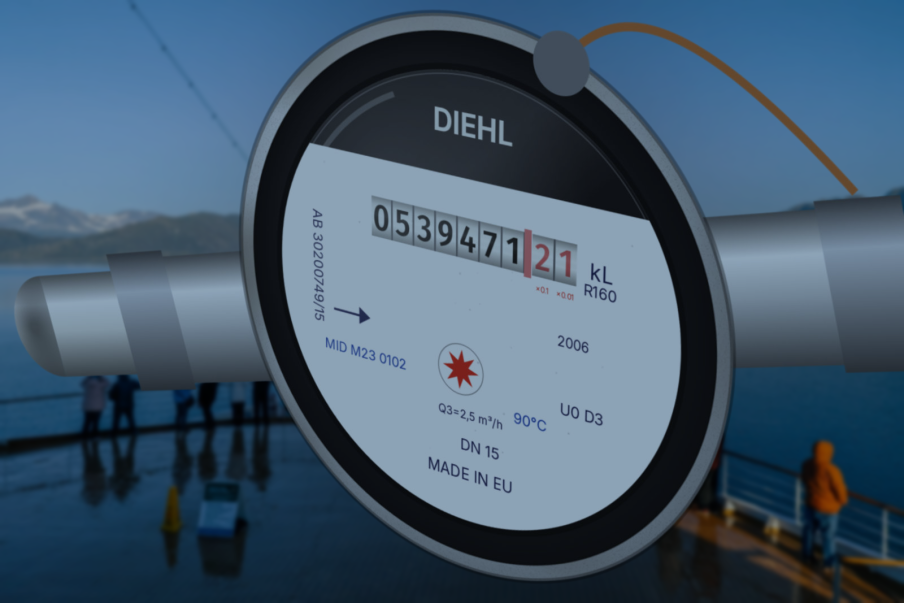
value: **539471.21** kL
